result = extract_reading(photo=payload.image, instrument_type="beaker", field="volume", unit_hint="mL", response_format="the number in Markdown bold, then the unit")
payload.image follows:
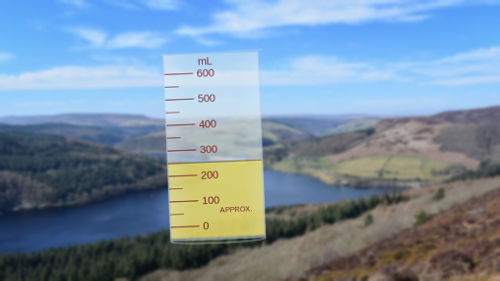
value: **250** mL
